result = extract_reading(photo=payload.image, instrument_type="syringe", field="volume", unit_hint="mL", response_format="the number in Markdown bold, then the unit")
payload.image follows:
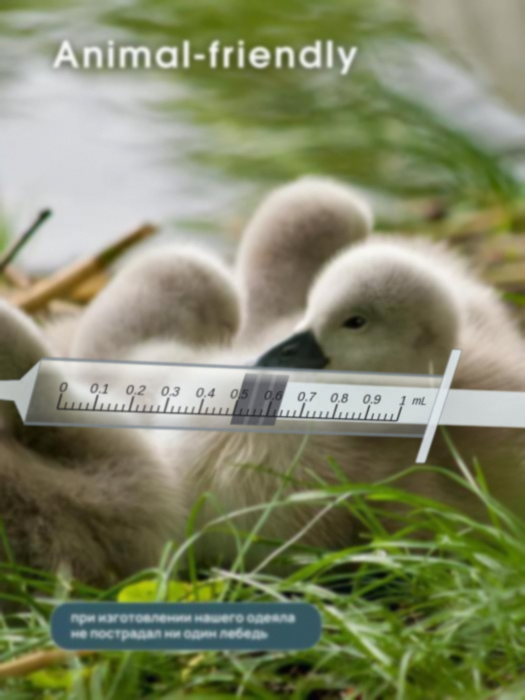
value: **0.5** mL
